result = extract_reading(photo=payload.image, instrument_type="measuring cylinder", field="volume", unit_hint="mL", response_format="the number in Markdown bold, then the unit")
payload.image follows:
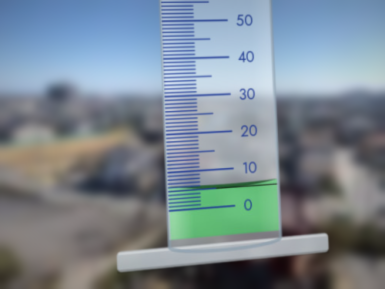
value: **5** mL
